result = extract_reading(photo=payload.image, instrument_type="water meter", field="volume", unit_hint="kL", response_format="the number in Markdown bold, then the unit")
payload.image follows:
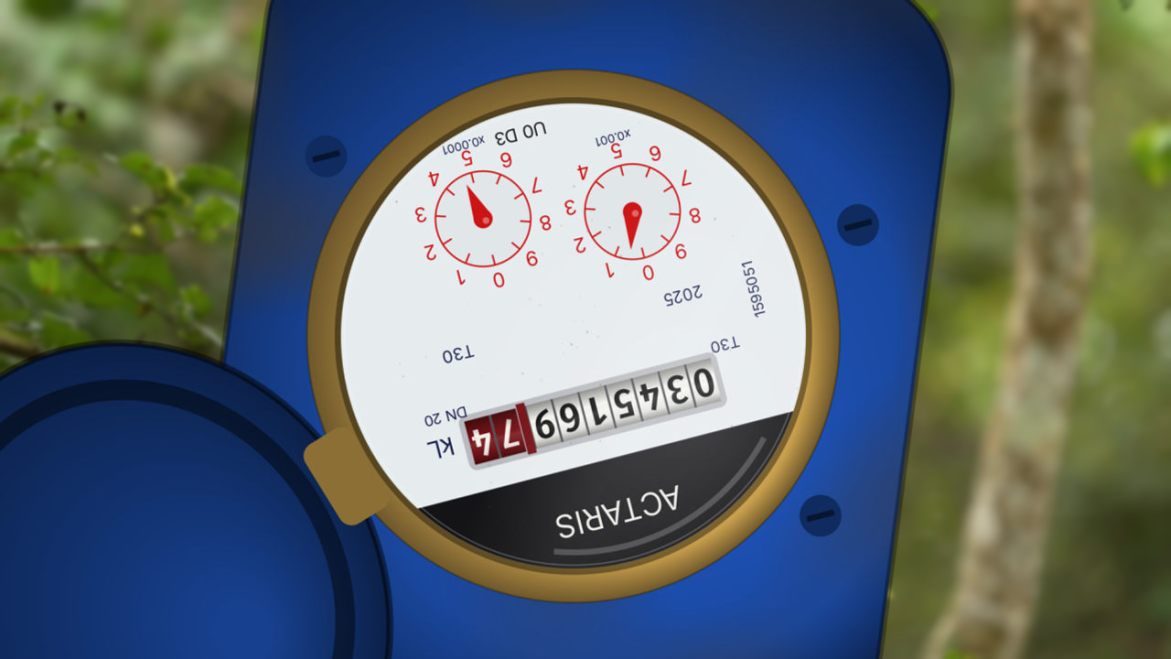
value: **345169.7404** kL
